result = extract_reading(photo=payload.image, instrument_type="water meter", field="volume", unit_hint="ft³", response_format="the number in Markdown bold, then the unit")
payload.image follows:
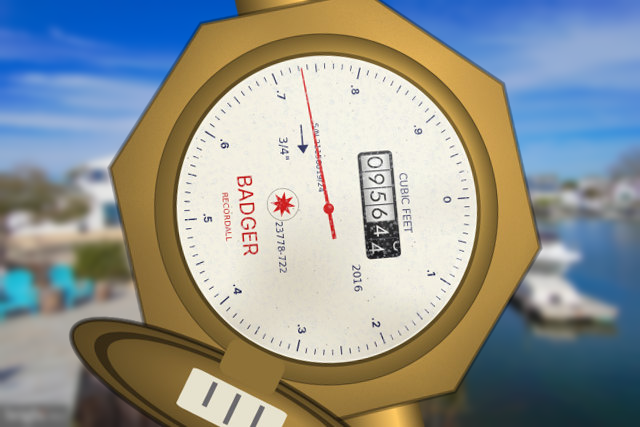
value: **95643.73** ft³
